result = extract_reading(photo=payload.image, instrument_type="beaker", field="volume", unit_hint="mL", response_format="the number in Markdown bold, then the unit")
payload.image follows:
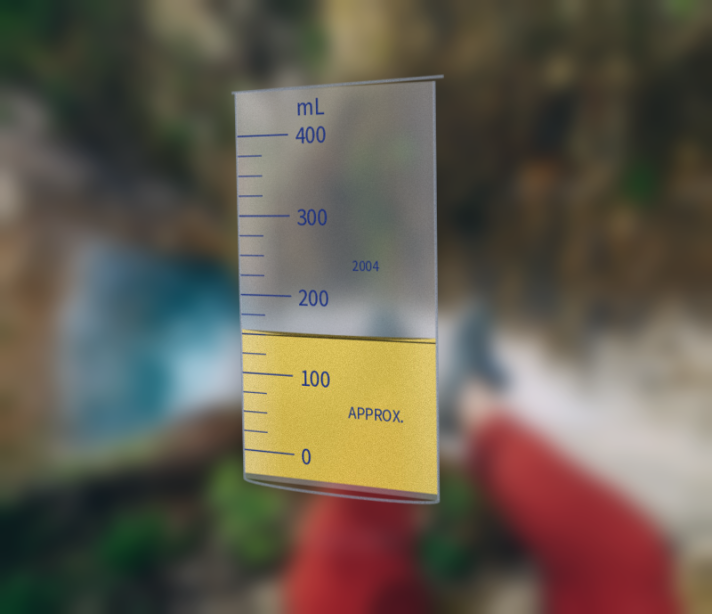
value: **150** mL
